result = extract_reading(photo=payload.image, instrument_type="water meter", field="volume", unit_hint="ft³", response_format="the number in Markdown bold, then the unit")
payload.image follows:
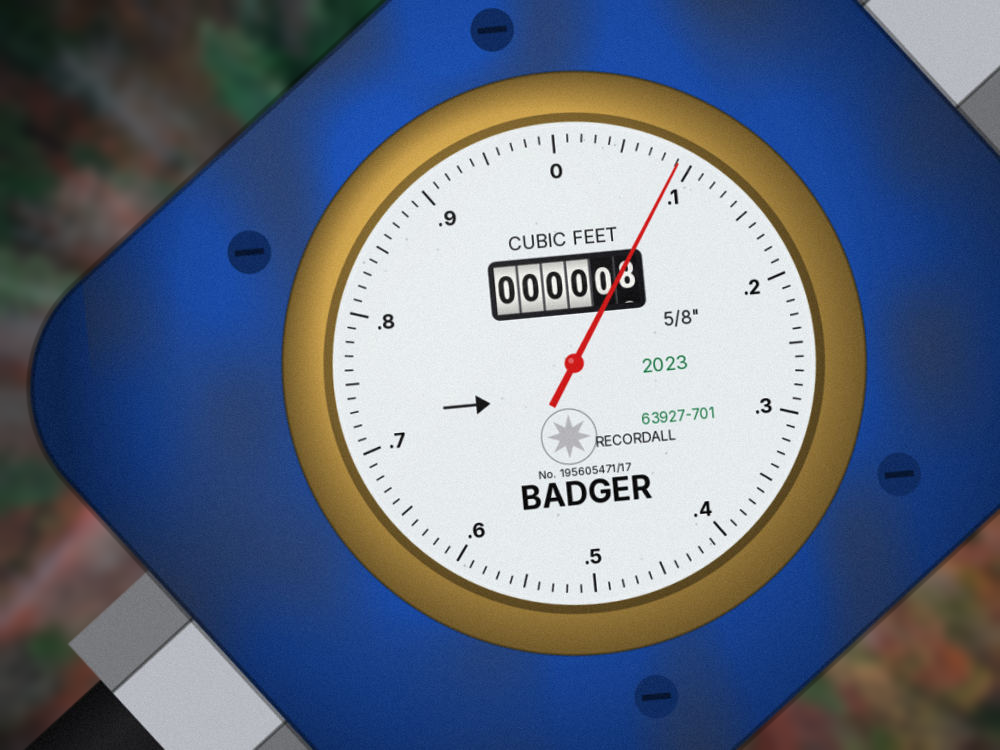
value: **8.09** ft³
